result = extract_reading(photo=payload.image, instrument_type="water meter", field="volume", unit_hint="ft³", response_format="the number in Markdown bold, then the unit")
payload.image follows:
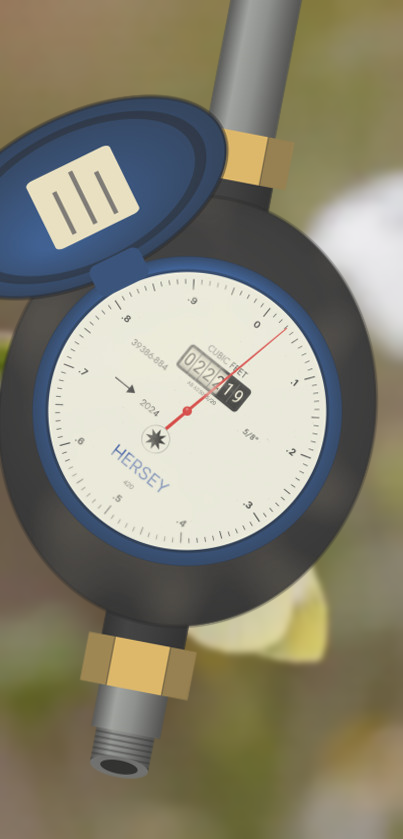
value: **22219.03** ft³
